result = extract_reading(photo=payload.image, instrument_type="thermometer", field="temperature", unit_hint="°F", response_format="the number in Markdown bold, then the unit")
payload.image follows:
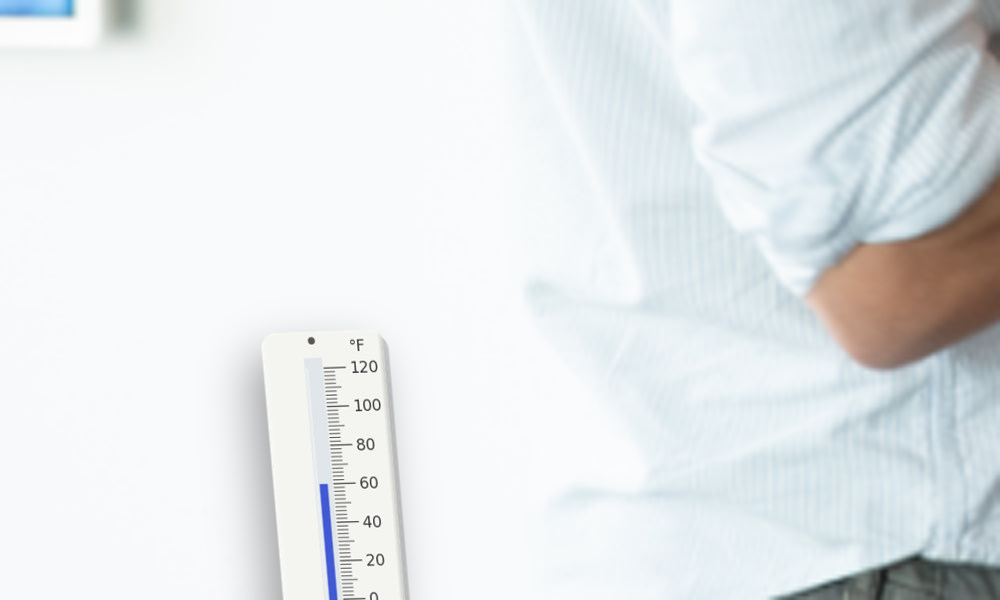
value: **60** °F
